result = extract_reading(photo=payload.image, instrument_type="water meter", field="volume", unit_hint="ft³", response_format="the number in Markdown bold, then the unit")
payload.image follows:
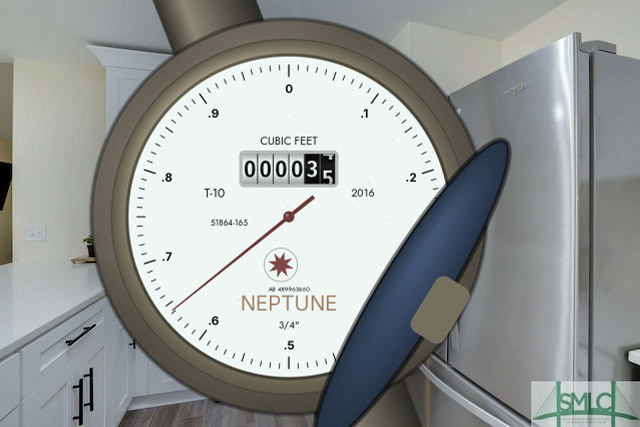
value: **34.64** ft³
